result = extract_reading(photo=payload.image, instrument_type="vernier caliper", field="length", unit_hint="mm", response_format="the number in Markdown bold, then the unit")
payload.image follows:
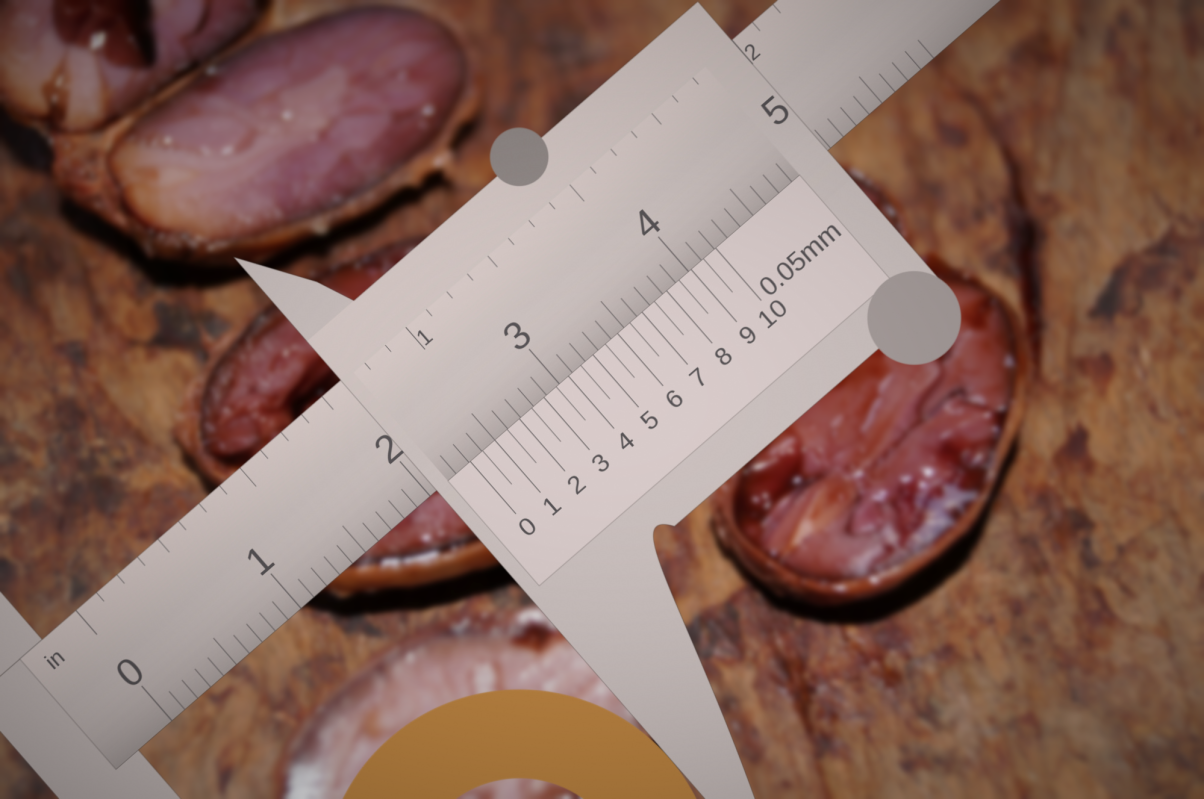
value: **23.1** mm
